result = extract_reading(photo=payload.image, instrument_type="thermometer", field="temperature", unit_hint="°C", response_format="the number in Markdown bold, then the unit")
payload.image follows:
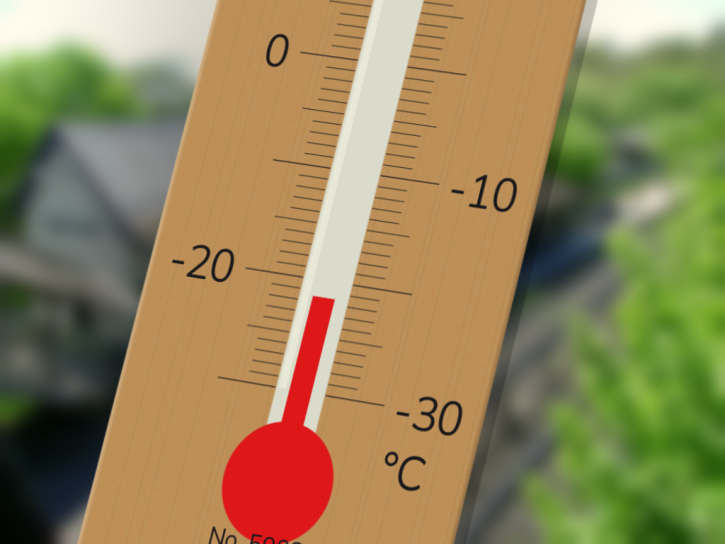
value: **-21.5** °C
